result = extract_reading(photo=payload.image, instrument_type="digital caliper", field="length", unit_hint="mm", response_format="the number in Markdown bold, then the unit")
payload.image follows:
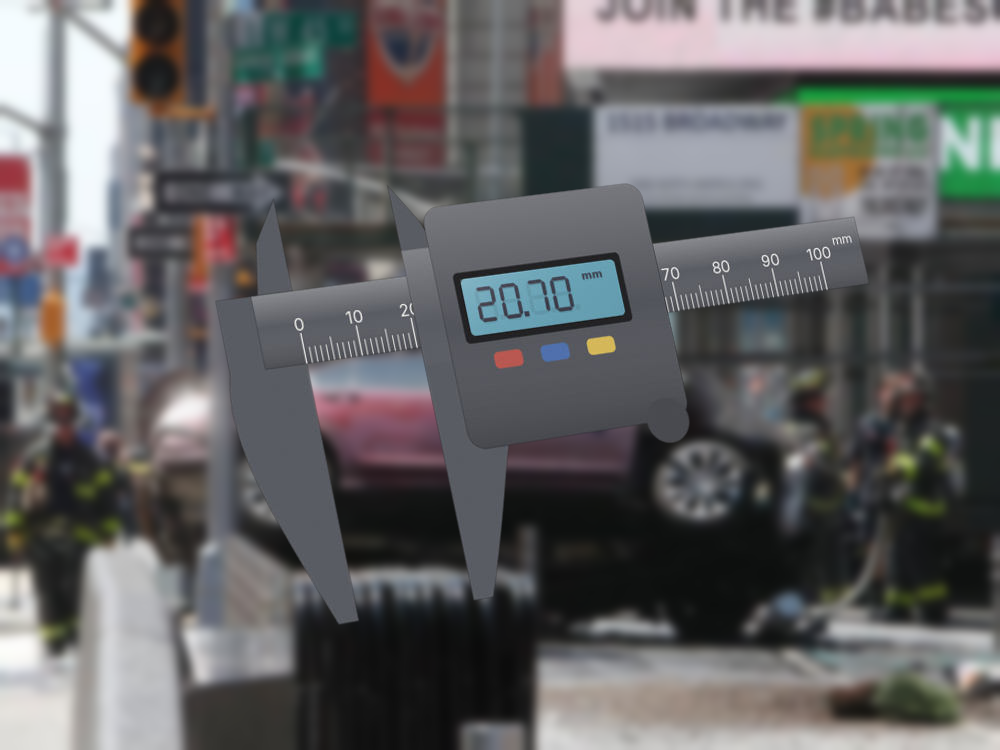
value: **20.70** mm
